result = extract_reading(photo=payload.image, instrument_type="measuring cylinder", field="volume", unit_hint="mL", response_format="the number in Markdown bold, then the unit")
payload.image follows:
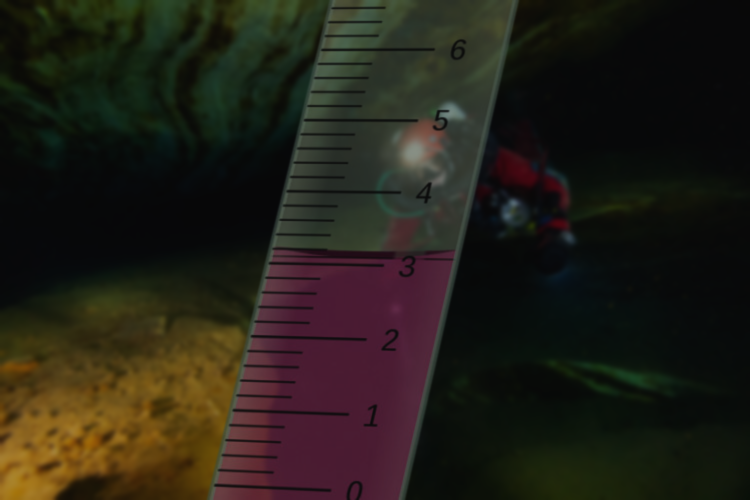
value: **3.1** mL
